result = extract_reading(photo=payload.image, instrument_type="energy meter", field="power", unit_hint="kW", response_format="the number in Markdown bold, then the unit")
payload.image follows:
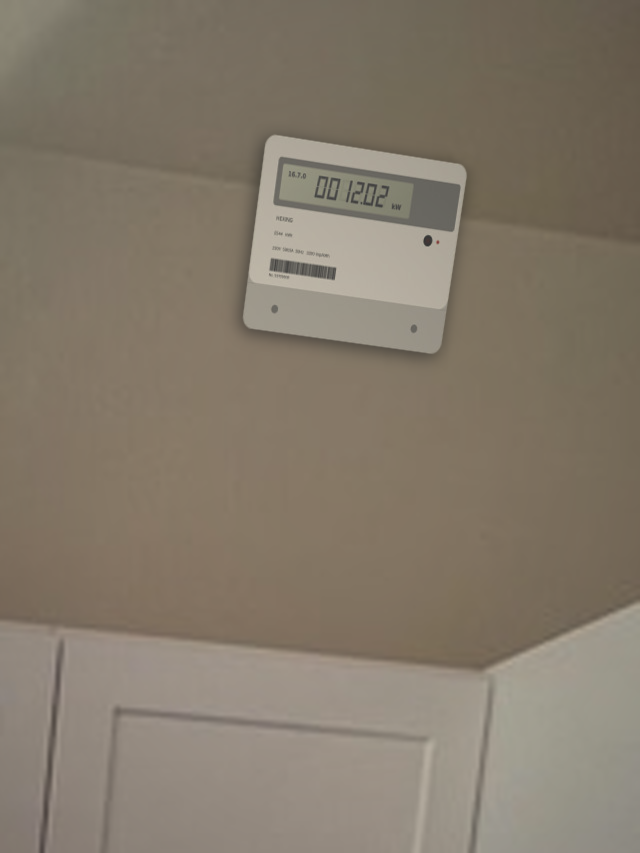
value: **12.02** kW
